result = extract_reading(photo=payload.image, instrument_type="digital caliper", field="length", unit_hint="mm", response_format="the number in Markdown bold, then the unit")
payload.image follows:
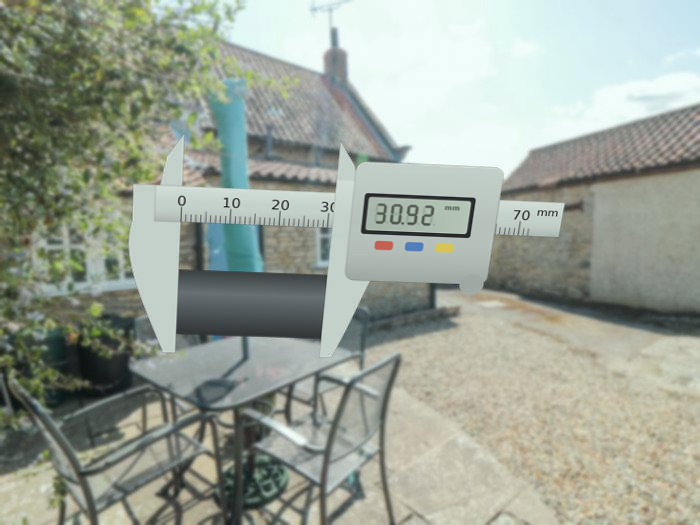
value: **30.92** mm
